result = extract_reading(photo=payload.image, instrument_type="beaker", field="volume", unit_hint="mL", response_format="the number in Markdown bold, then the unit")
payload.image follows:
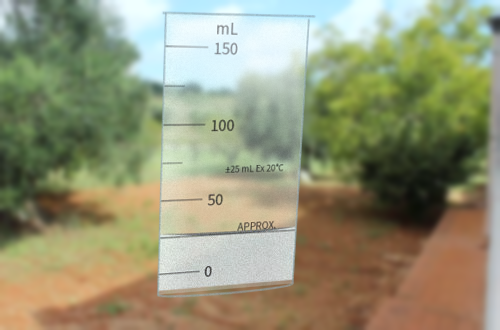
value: **25** mL
